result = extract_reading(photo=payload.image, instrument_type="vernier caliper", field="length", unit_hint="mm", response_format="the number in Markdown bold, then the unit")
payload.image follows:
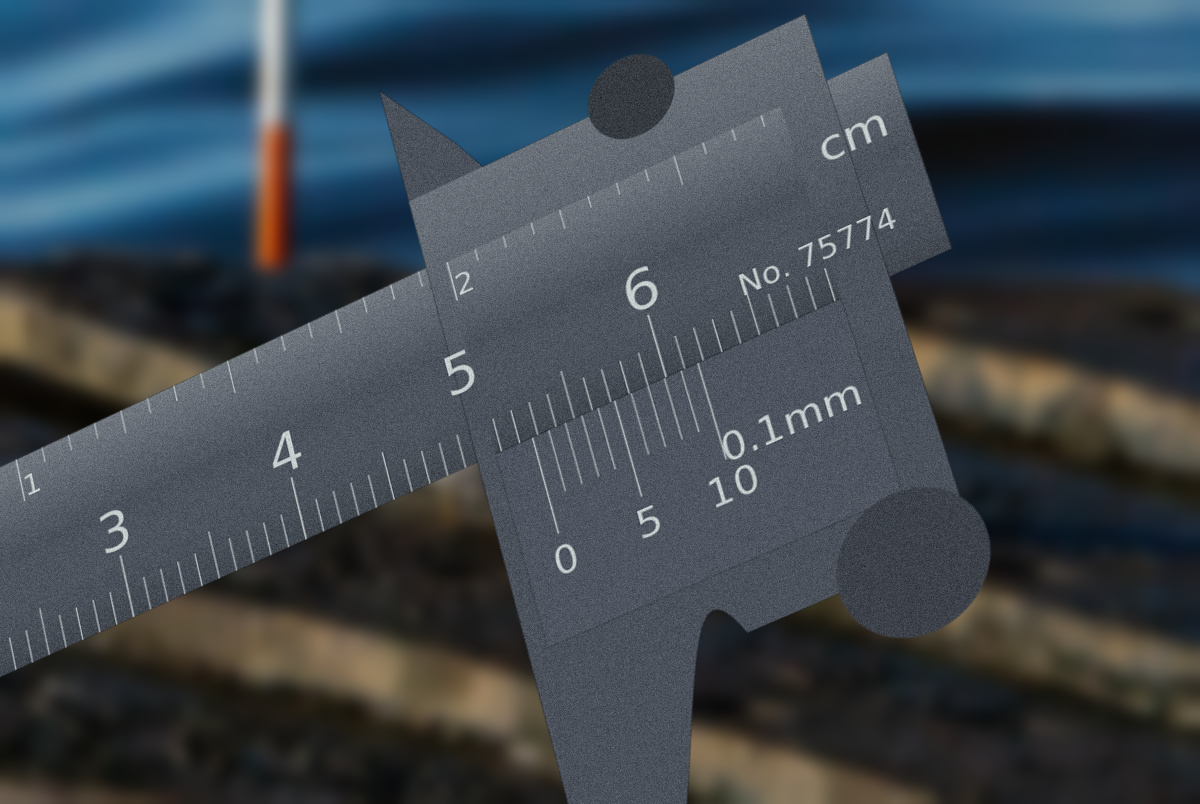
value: **52.7** mm
